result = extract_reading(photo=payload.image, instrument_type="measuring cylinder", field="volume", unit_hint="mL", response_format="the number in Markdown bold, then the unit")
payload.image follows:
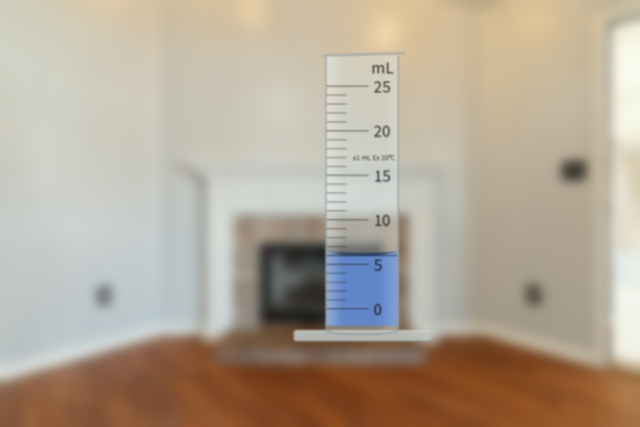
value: **6** mL
